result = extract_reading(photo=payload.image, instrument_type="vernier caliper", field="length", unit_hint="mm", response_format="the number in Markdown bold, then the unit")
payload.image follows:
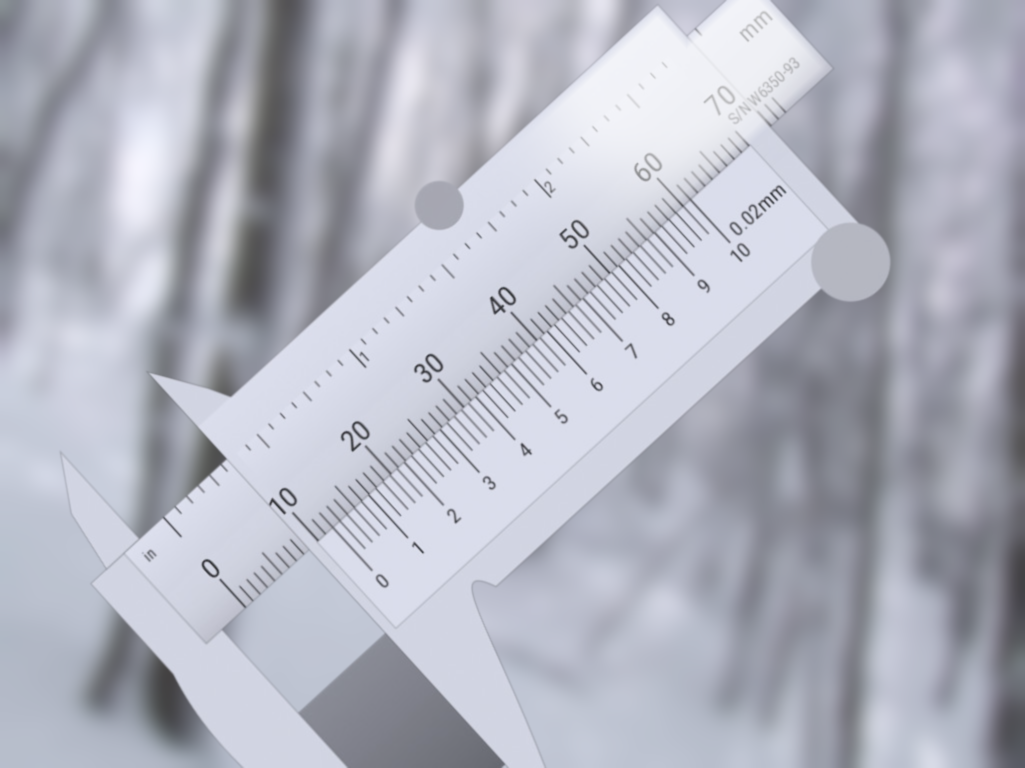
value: **12.0** mm
